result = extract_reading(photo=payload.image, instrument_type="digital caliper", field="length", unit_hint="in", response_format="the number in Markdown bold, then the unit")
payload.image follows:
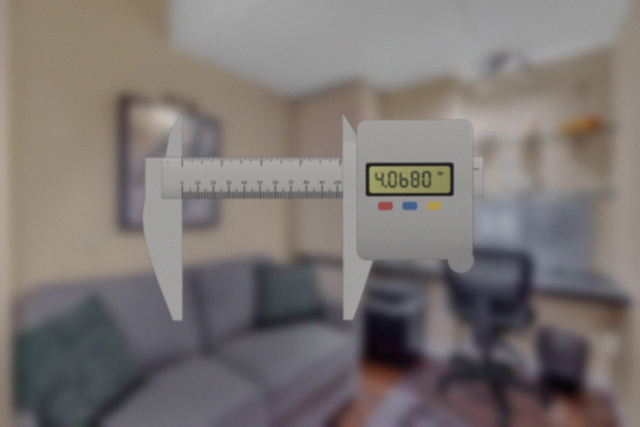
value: **4.0680** in
